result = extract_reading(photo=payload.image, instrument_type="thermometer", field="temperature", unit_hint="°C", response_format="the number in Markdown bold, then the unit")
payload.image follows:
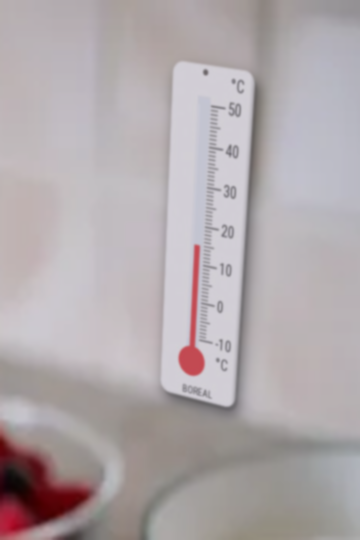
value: **15** °C
